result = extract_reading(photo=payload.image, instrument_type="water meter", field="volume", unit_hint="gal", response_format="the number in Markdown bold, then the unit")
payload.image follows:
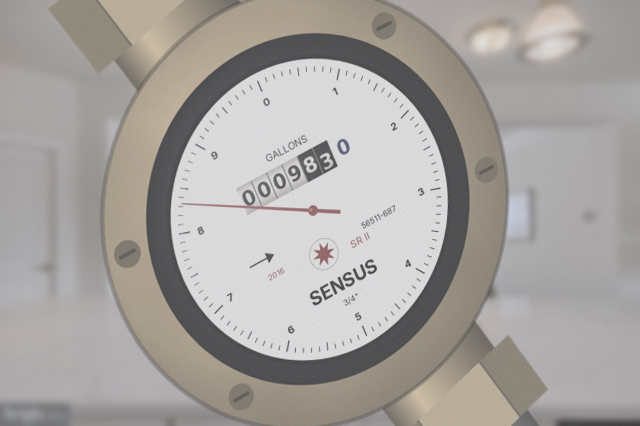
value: **9828.3** gal
